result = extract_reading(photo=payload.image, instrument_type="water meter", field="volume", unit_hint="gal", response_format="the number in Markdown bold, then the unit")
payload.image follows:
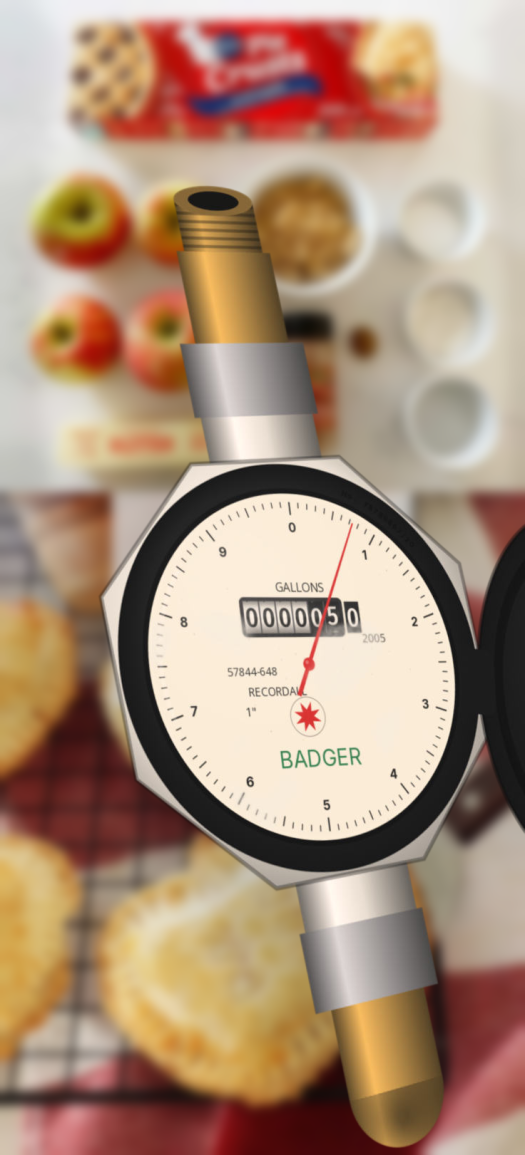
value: **50.7** gal
